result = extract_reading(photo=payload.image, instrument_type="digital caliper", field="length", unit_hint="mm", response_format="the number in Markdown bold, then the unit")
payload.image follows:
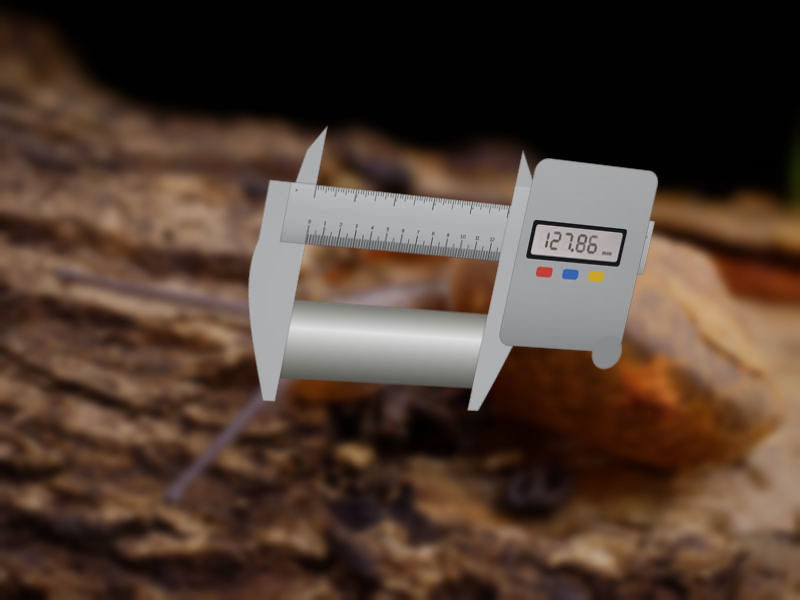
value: **127.86** mm
